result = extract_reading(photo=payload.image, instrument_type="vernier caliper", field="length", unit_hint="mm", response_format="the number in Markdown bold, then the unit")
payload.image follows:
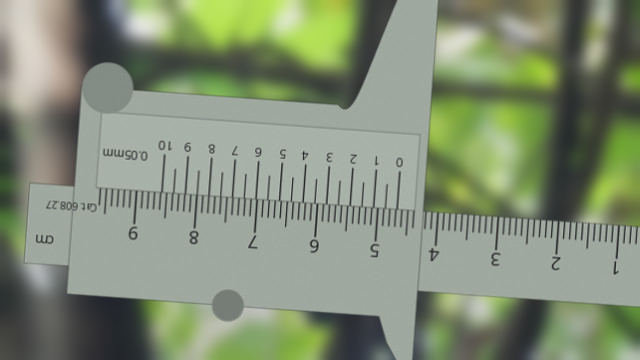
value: **46.8** mm
